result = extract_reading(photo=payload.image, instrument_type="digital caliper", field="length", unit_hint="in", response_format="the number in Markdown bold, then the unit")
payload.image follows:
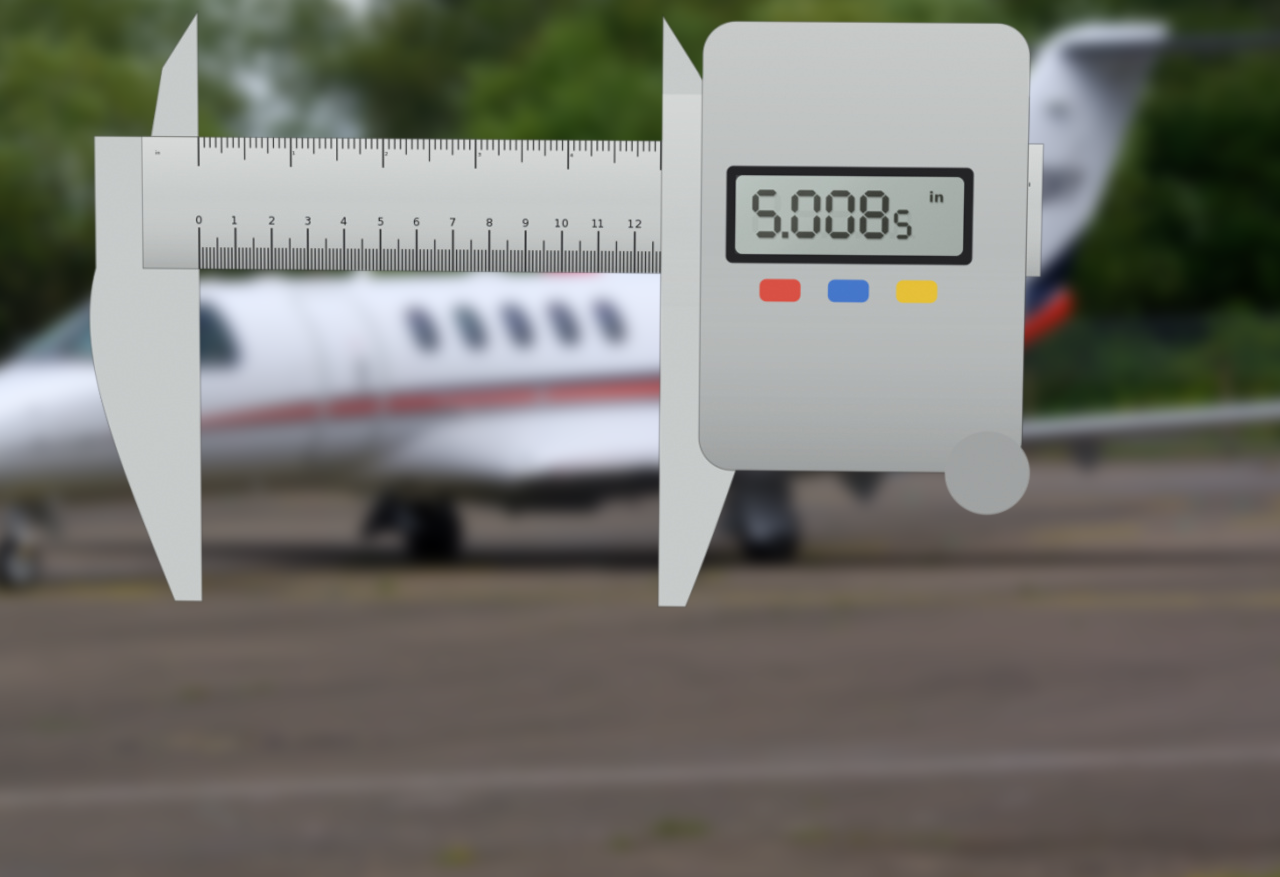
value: **5.0085** in
